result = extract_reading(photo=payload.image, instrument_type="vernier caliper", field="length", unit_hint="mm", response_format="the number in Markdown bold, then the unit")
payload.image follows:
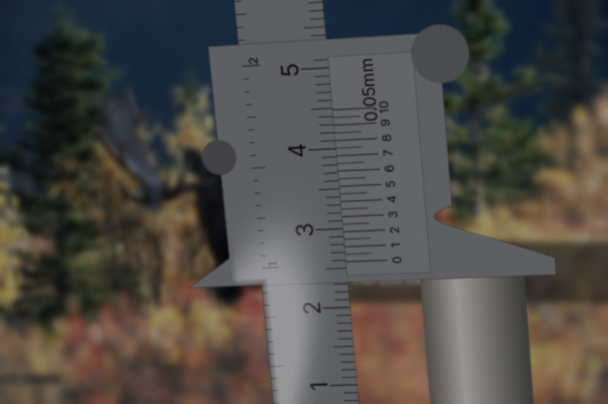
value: **25.8** mm
